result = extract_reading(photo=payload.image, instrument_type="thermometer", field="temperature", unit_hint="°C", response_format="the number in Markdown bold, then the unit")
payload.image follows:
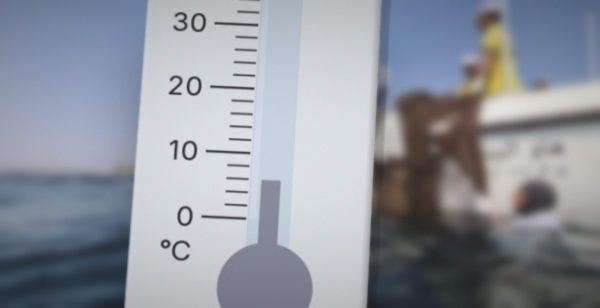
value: **6** °C
